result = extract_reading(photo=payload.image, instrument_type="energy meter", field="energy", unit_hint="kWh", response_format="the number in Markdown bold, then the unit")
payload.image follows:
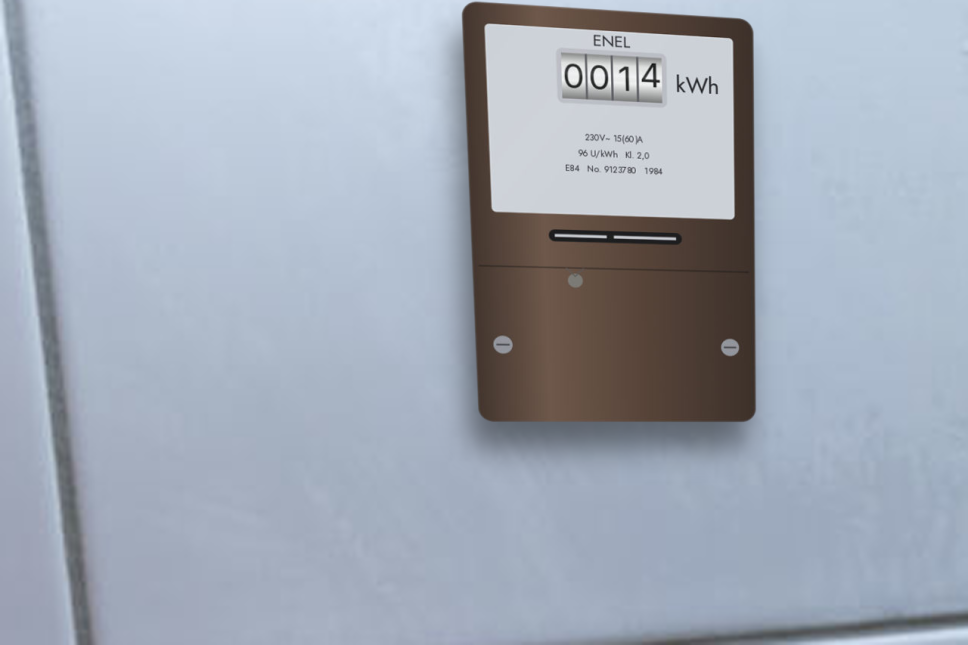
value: **14** kWh
